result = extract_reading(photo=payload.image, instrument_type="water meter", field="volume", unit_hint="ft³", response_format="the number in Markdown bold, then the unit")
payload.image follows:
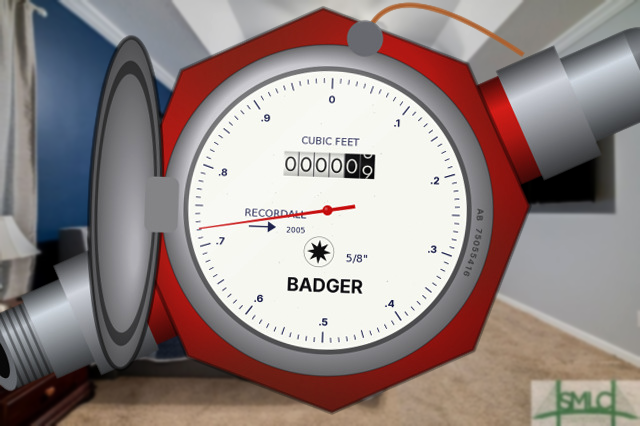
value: **8.72** ft³
